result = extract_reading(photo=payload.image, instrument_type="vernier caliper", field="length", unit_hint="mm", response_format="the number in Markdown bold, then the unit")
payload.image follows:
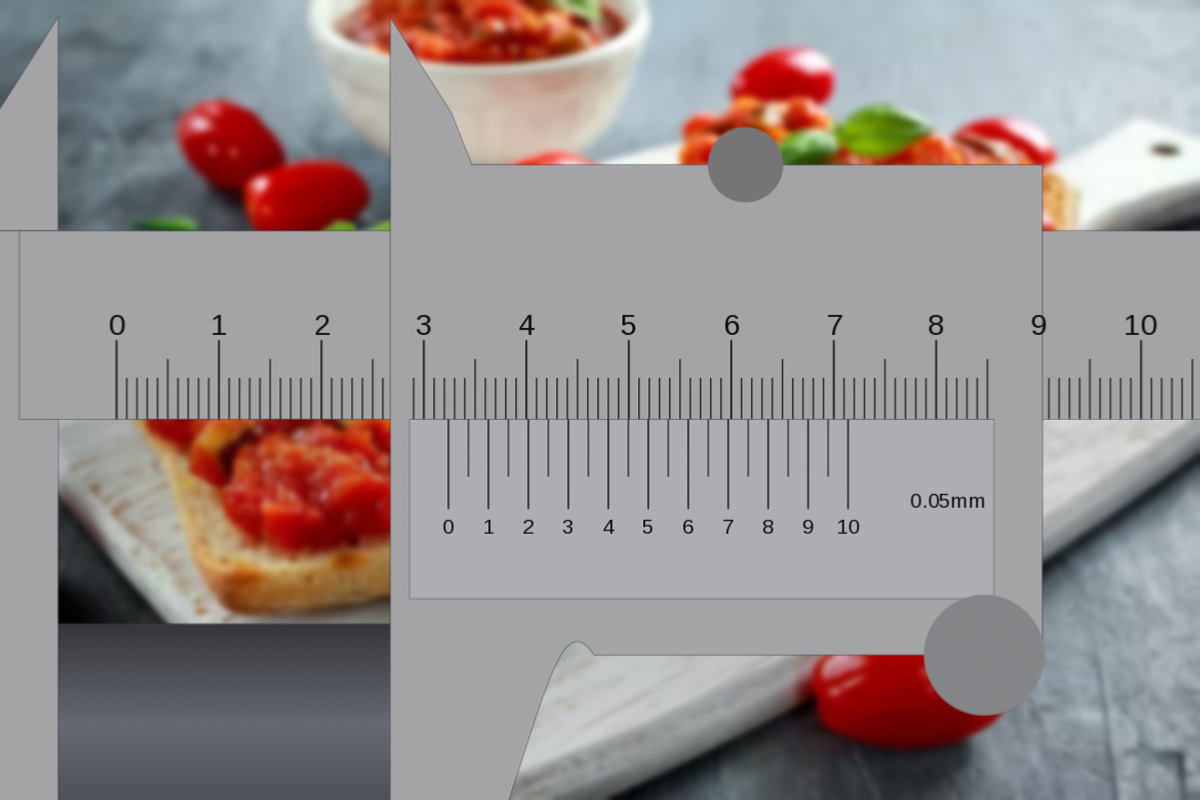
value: **32.4** mm
